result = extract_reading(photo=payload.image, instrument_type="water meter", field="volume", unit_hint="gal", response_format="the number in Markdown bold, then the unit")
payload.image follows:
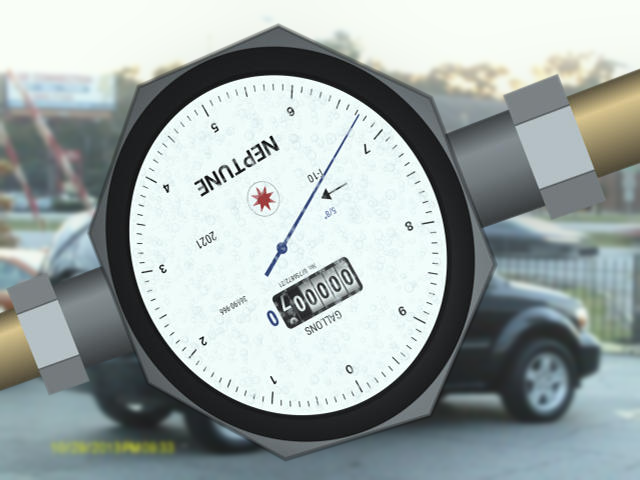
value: **66.7** gal
